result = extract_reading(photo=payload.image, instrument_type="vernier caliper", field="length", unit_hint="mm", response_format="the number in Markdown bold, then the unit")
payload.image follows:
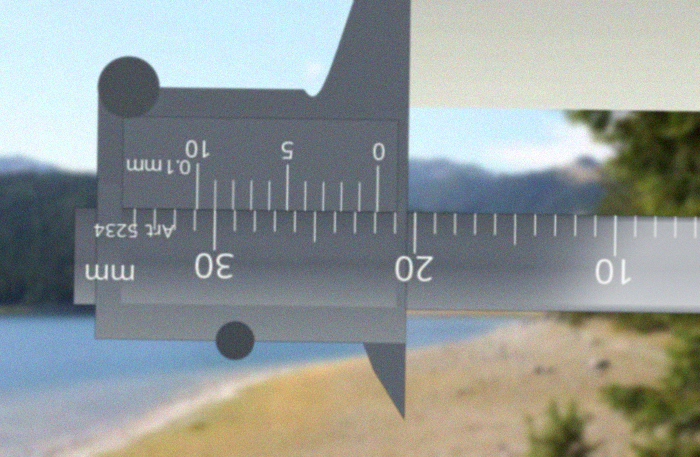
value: **21.9** mm
